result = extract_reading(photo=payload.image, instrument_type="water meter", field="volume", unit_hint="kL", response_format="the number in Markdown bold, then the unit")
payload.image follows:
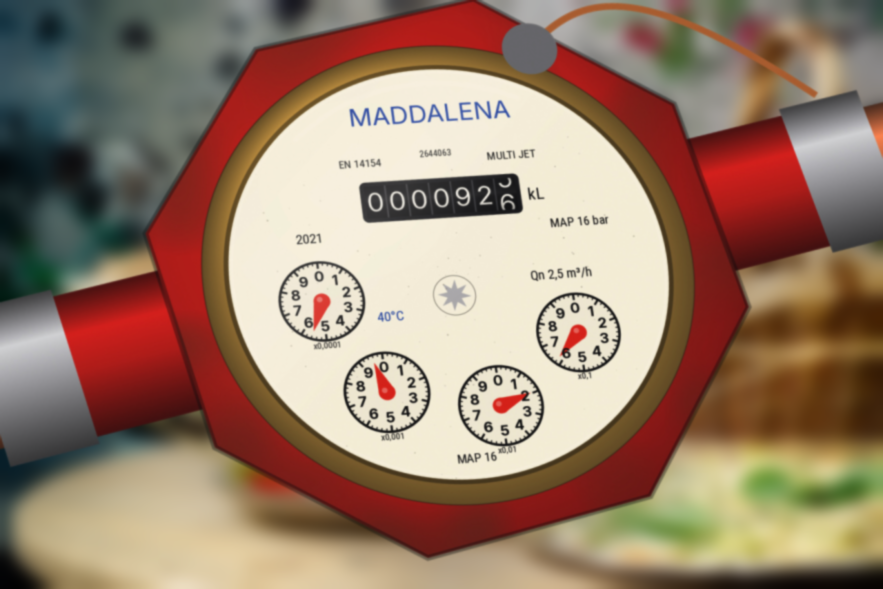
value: **925.6195** kL
